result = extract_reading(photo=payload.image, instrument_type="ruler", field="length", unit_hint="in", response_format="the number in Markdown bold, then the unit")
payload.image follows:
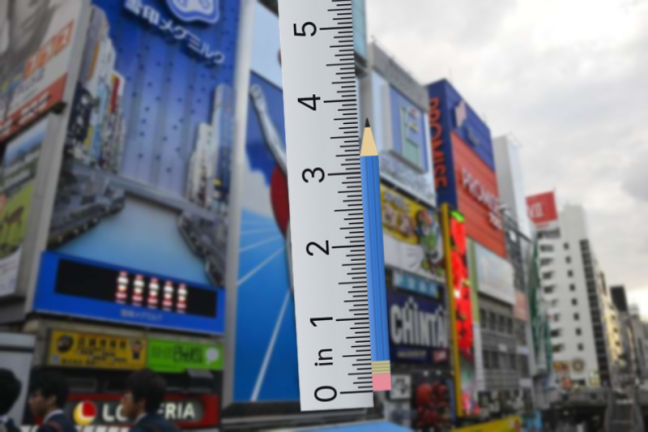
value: **3.75** in
